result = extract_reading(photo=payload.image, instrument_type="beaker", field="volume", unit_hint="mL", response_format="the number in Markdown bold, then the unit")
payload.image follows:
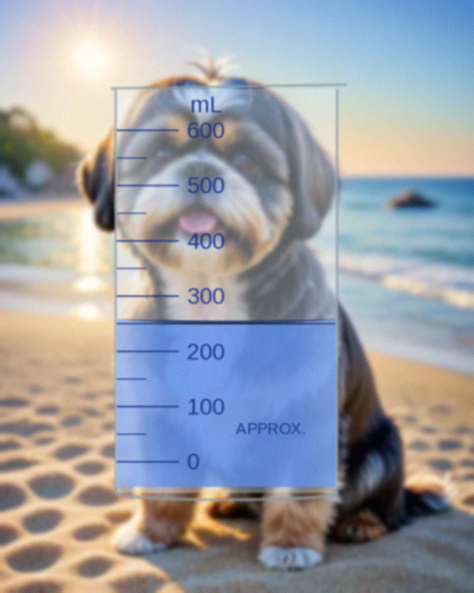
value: **250** mL
